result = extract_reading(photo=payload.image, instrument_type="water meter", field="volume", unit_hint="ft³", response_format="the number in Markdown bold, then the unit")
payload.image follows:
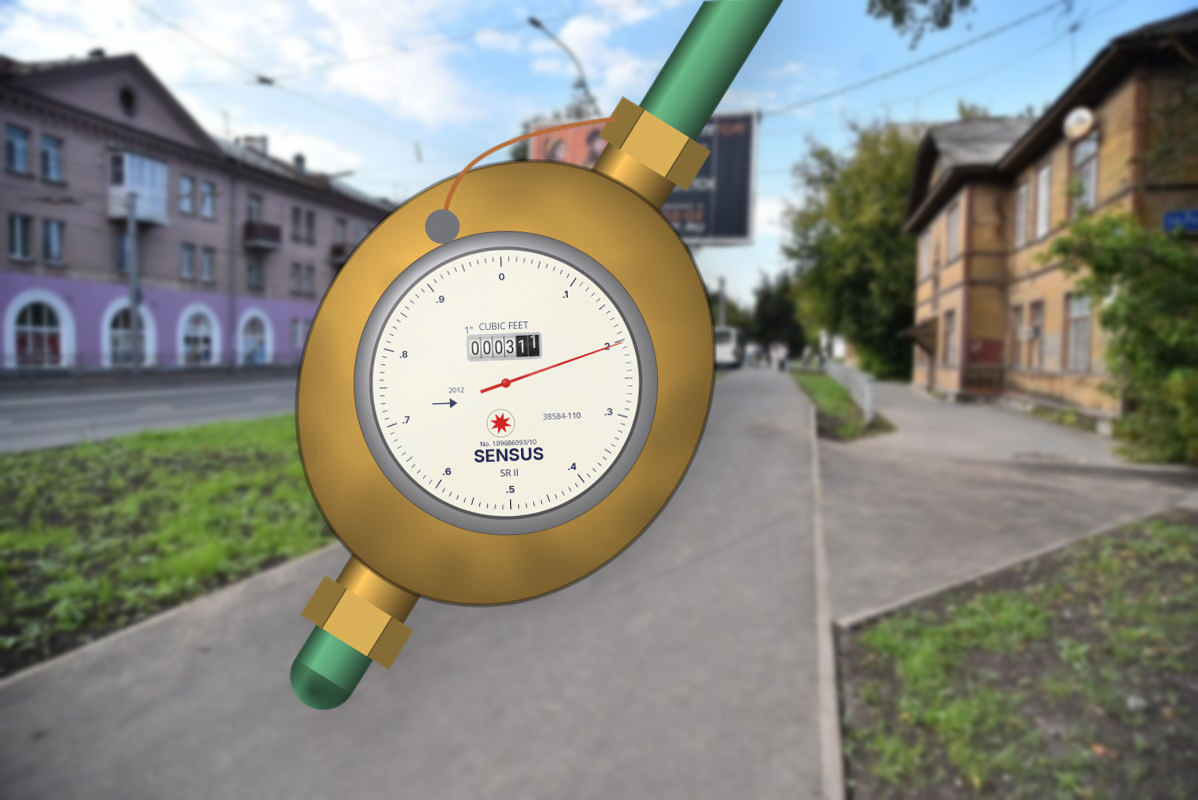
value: **311.20** ft³
